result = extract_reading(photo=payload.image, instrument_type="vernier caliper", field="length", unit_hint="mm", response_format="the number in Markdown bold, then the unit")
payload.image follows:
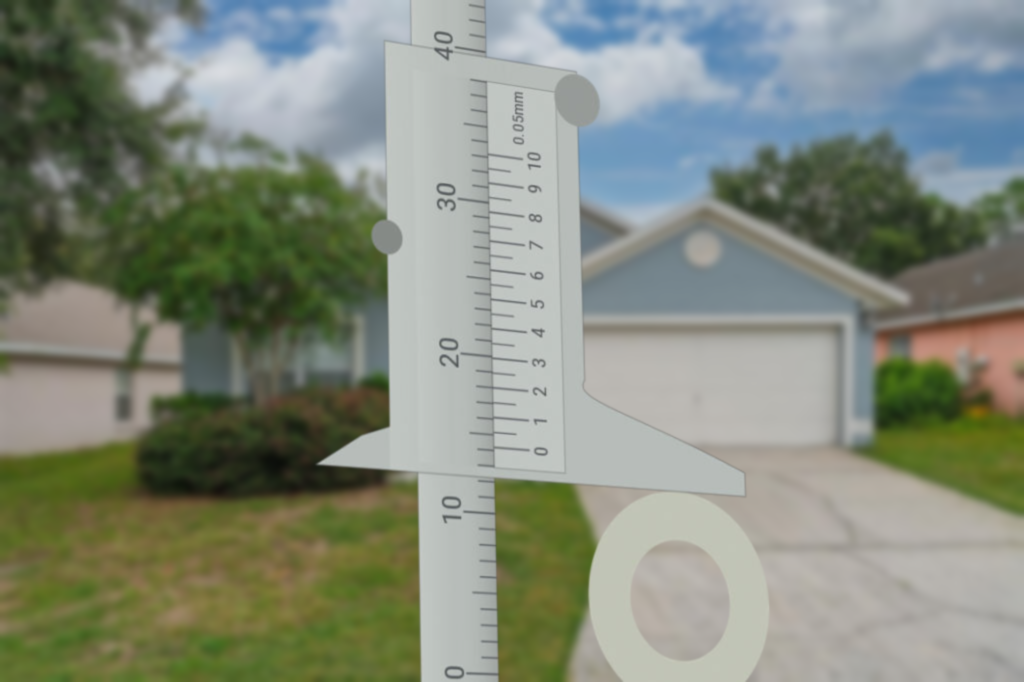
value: **14.2** mm
